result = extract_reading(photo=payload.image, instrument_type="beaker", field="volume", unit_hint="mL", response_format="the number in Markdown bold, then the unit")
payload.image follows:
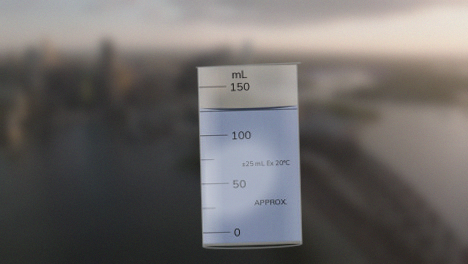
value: **125** mL
